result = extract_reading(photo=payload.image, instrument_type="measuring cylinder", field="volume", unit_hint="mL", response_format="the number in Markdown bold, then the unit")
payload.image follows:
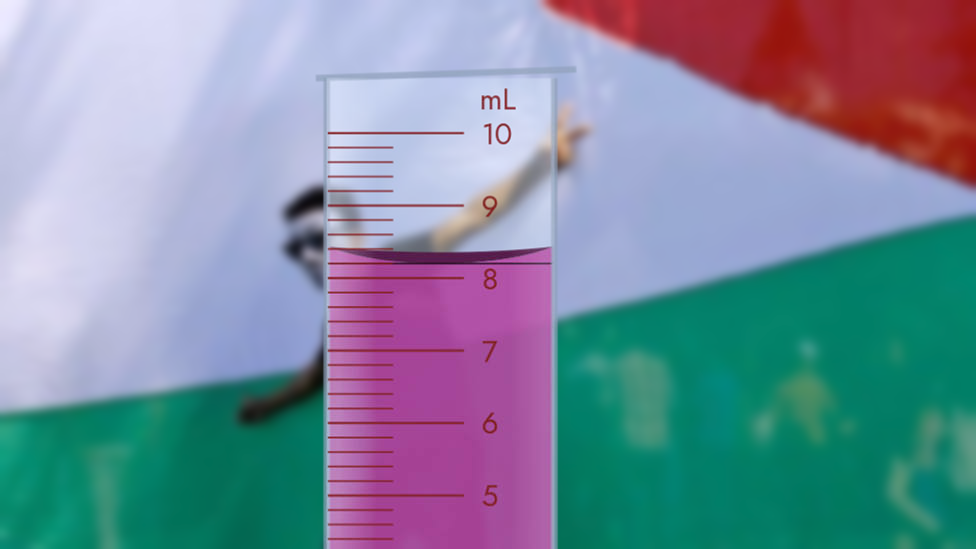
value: **8.2** mL
